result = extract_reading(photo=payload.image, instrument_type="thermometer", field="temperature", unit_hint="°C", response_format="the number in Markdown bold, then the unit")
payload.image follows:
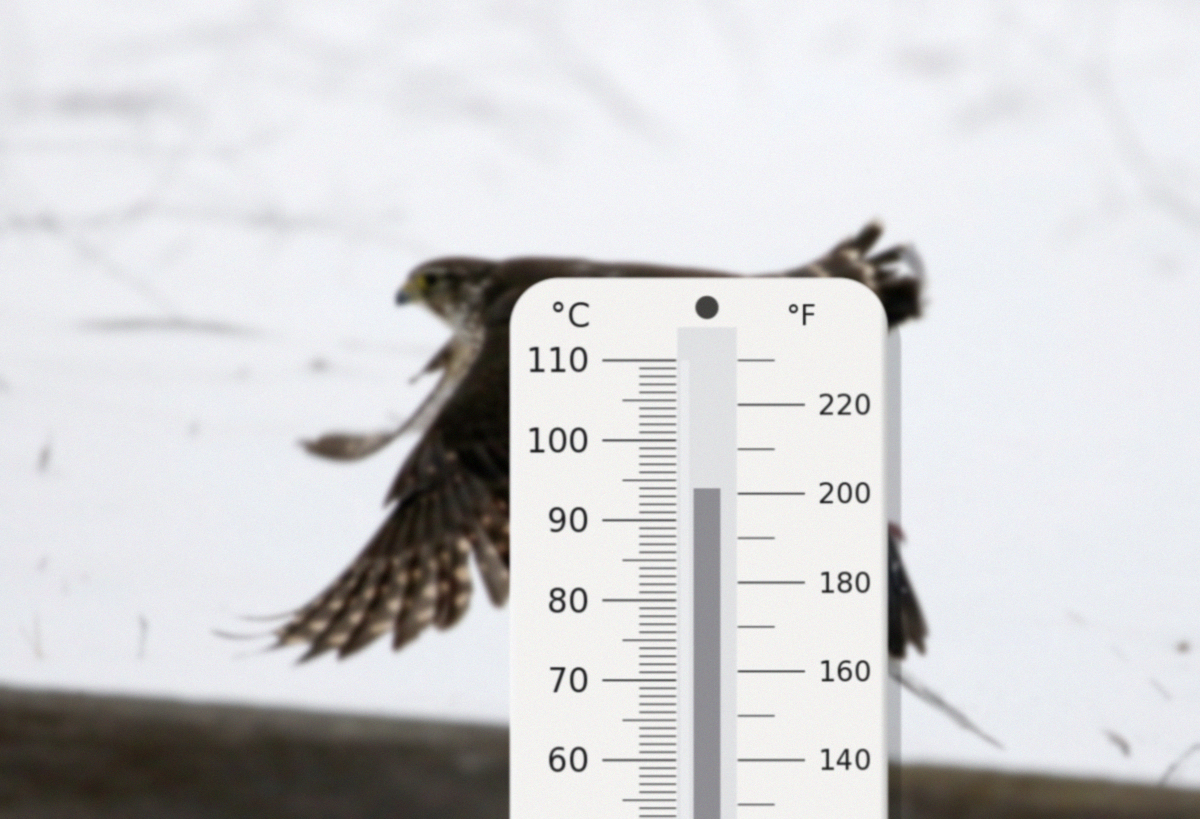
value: **94** °C
